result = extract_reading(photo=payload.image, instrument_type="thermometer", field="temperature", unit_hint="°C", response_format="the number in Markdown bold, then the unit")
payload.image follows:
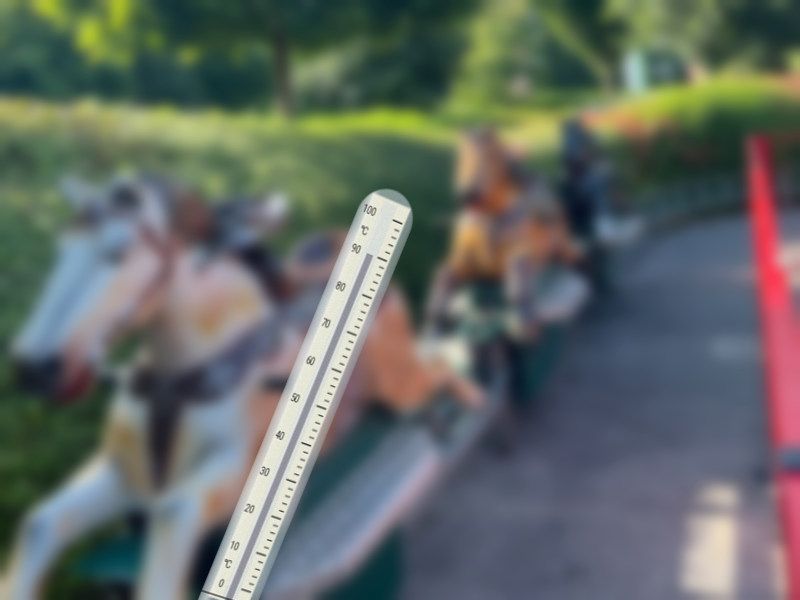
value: **90** °C
